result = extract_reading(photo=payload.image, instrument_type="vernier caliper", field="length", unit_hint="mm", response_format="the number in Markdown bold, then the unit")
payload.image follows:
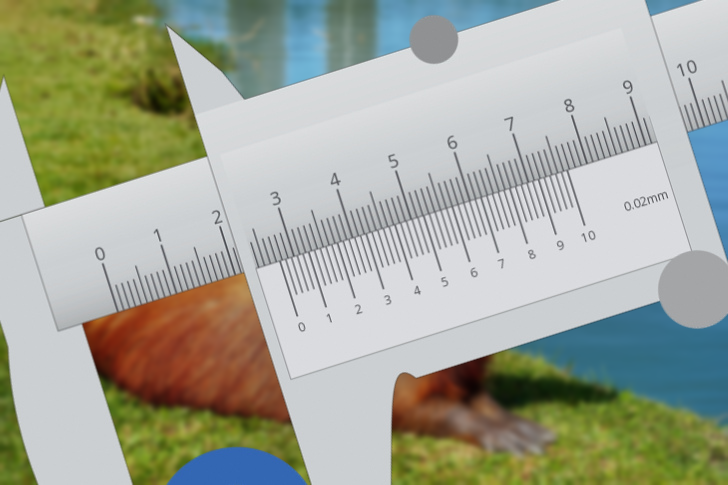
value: **27.6** mm
